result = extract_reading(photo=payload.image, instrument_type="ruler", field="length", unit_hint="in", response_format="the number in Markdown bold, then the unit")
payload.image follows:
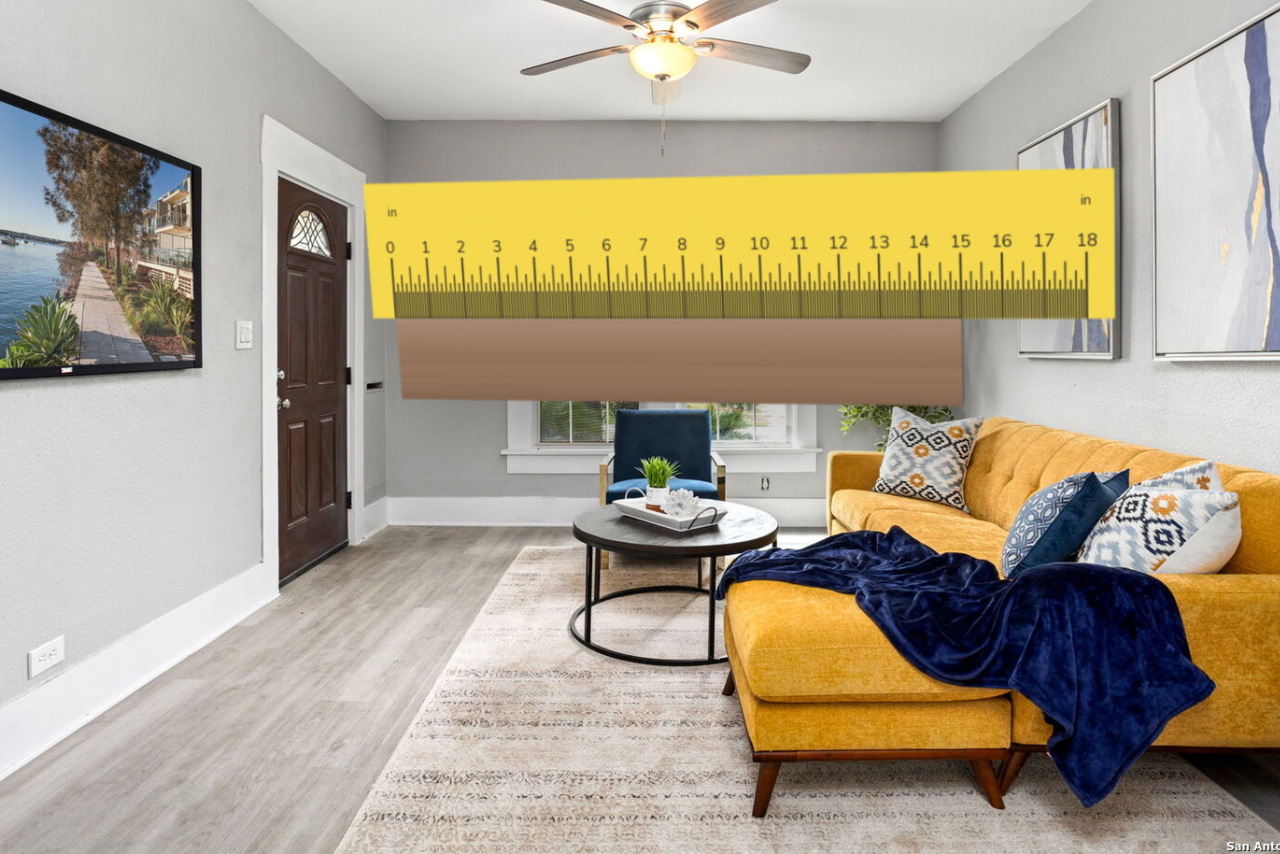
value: **15** in
